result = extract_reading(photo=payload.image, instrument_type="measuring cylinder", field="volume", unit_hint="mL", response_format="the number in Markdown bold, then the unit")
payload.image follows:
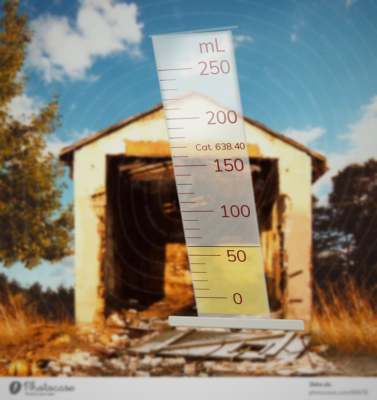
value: **60** mL
